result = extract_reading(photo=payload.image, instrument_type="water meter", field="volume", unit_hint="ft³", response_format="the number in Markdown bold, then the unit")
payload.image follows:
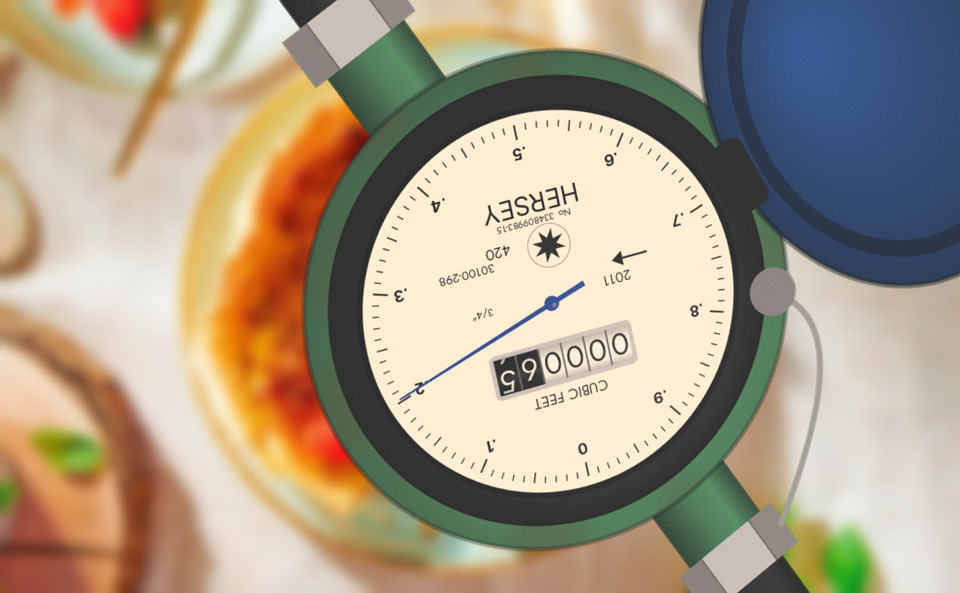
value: **65.20** ft³
